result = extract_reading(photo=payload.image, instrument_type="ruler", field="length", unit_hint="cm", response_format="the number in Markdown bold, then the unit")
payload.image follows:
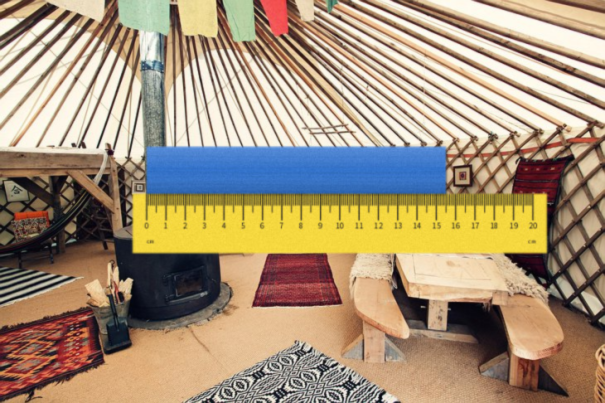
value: **15.5** cm
